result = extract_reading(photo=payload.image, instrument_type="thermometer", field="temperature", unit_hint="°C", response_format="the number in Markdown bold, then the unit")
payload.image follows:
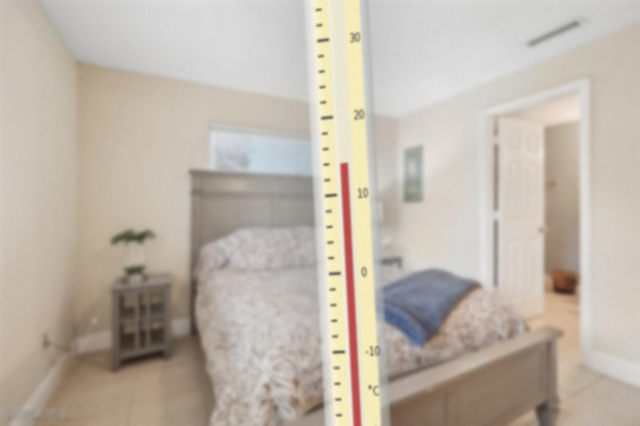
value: **14** °C
